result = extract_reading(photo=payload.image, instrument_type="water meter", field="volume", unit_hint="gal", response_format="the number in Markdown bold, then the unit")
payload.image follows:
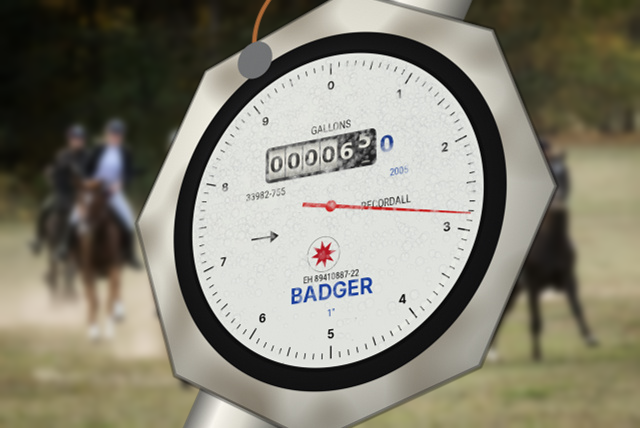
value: **652.8** gal
